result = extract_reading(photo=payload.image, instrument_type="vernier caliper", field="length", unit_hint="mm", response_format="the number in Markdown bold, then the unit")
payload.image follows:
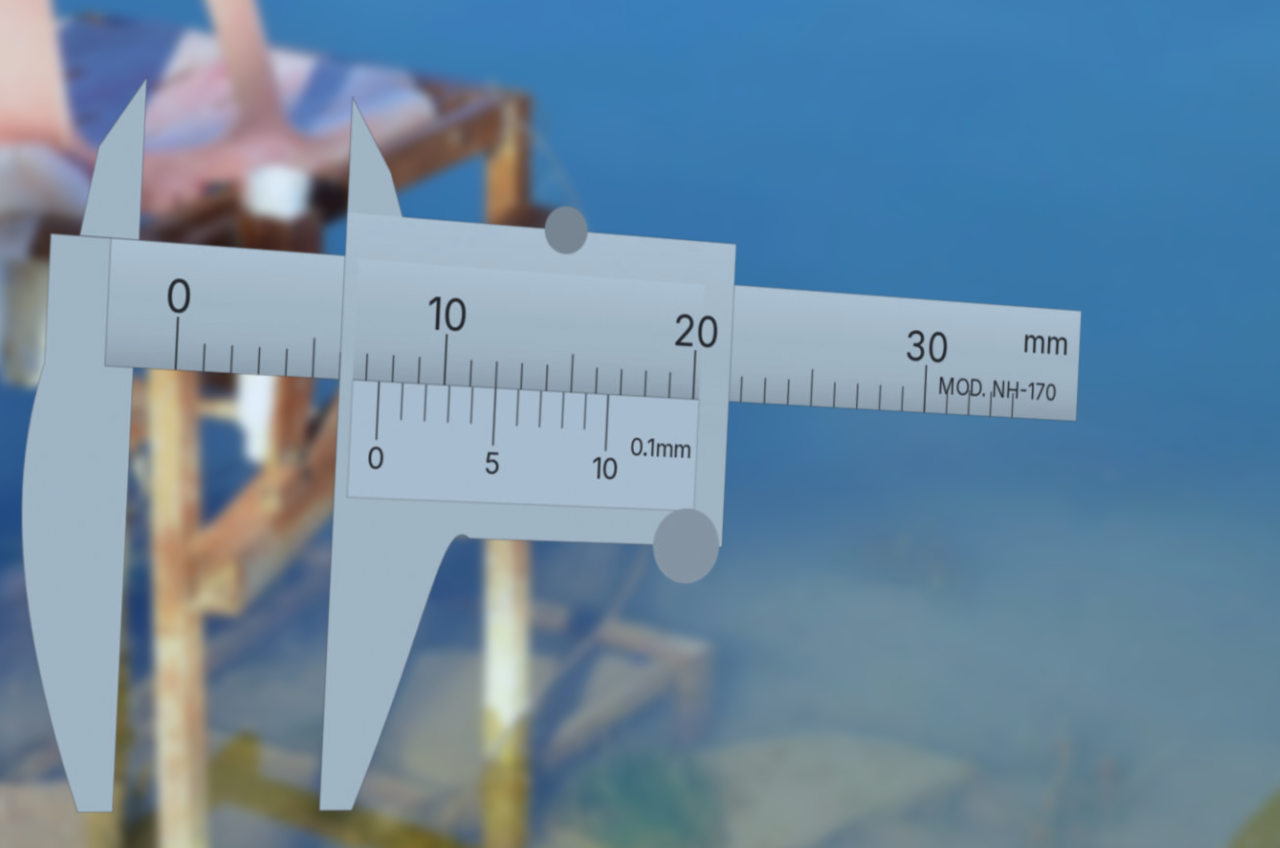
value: **7.5** mm
